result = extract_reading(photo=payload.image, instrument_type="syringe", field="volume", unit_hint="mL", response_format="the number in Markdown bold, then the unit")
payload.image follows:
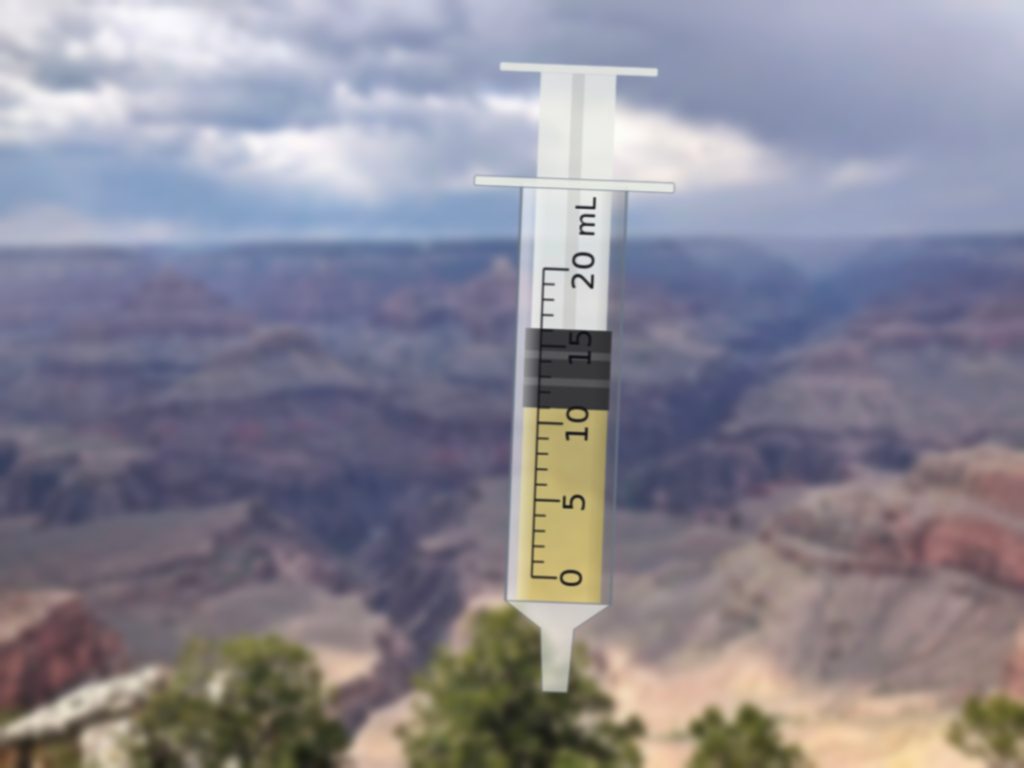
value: **11** mL
